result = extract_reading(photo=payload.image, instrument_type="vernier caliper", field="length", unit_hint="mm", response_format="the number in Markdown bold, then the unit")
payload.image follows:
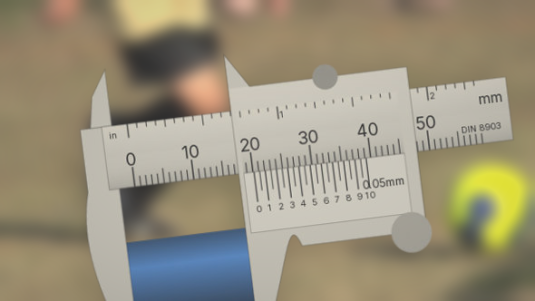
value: **20.2** mm
